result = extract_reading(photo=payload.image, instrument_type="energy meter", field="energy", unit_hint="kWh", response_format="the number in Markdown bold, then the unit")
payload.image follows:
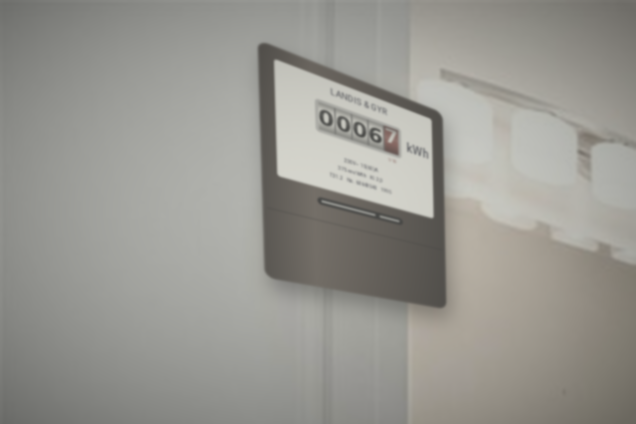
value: **6.7** kWh
